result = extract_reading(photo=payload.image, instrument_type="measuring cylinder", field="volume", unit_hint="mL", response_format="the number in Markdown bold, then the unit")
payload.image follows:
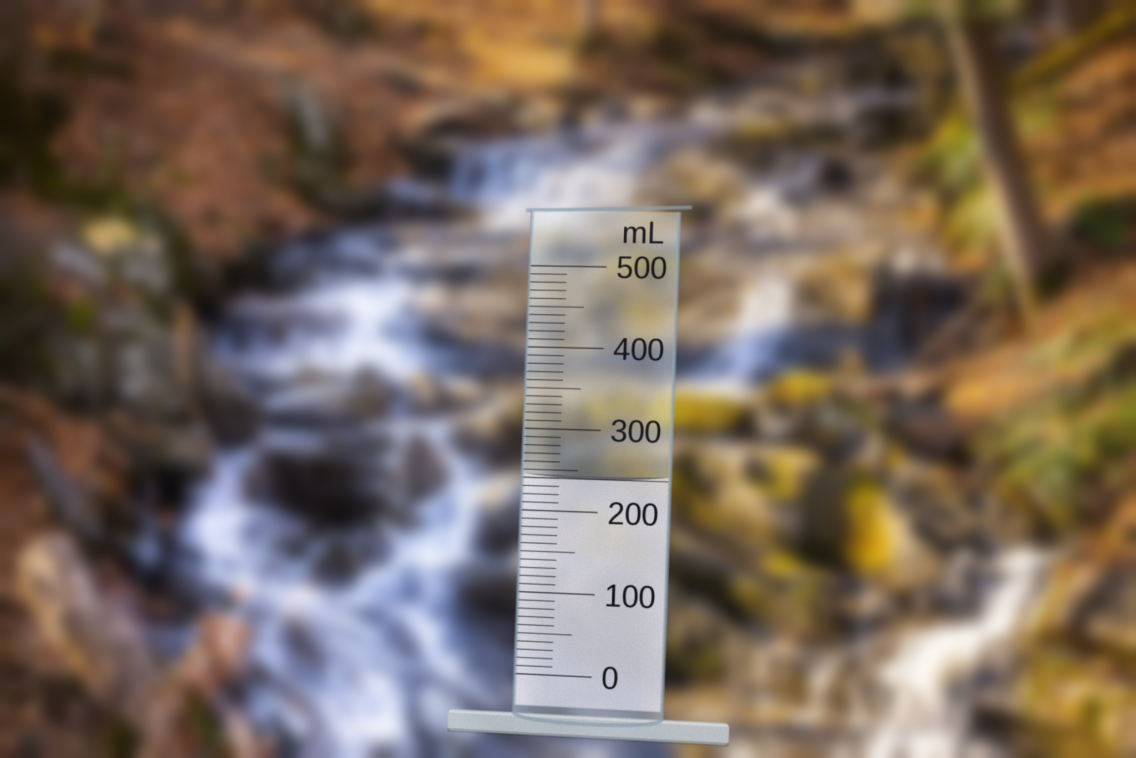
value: **240** mL
